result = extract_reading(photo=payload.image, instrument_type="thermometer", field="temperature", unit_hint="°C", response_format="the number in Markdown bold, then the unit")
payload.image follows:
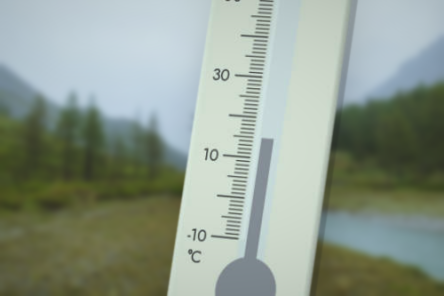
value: **15** °C
